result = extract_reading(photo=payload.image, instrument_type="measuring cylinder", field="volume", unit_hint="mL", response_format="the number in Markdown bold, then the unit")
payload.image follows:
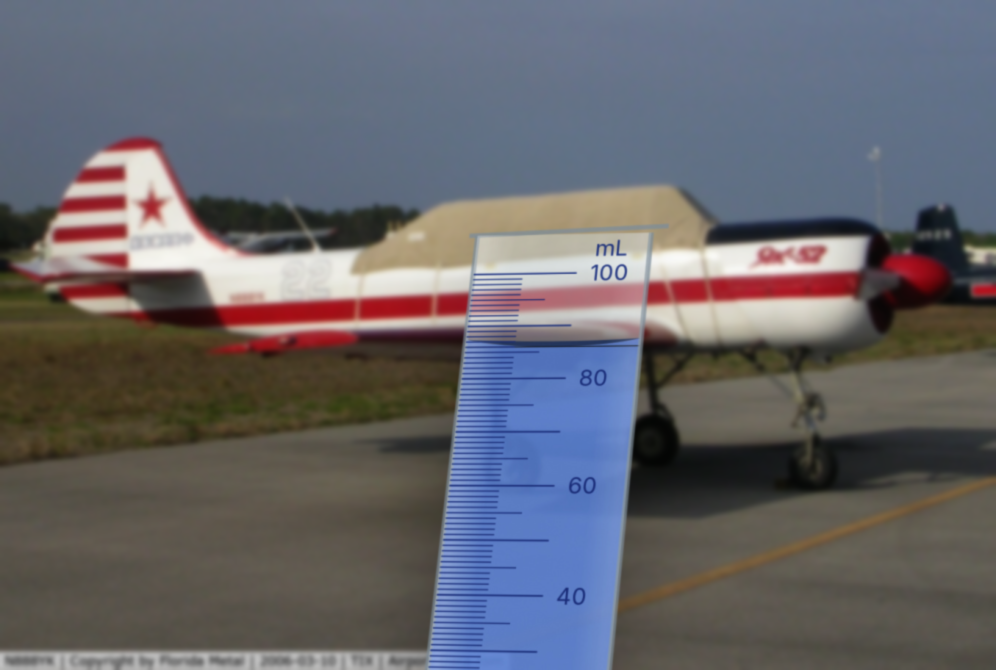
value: **86** mL
